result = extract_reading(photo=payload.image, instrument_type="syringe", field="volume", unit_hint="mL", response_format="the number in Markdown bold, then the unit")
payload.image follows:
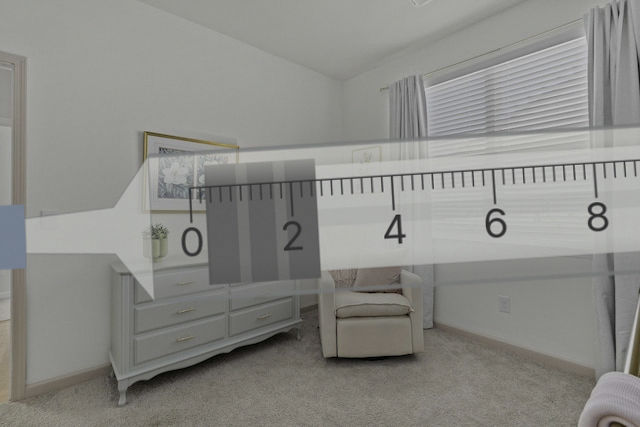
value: **0.3** mL
